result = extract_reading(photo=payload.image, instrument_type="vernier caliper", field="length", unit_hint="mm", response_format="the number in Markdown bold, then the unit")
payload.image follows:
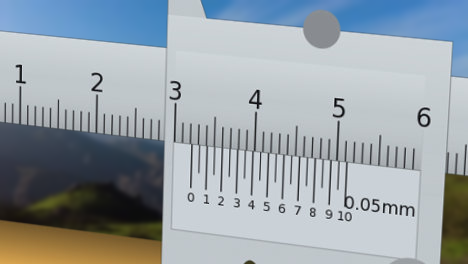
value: **32.2** mm
